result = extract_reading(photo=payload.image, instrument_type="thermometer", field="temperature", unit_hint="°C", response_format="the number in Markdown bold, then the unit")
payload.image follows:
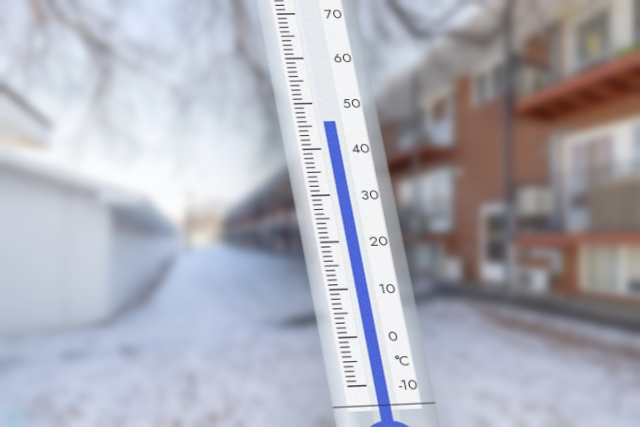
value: **46** °C
